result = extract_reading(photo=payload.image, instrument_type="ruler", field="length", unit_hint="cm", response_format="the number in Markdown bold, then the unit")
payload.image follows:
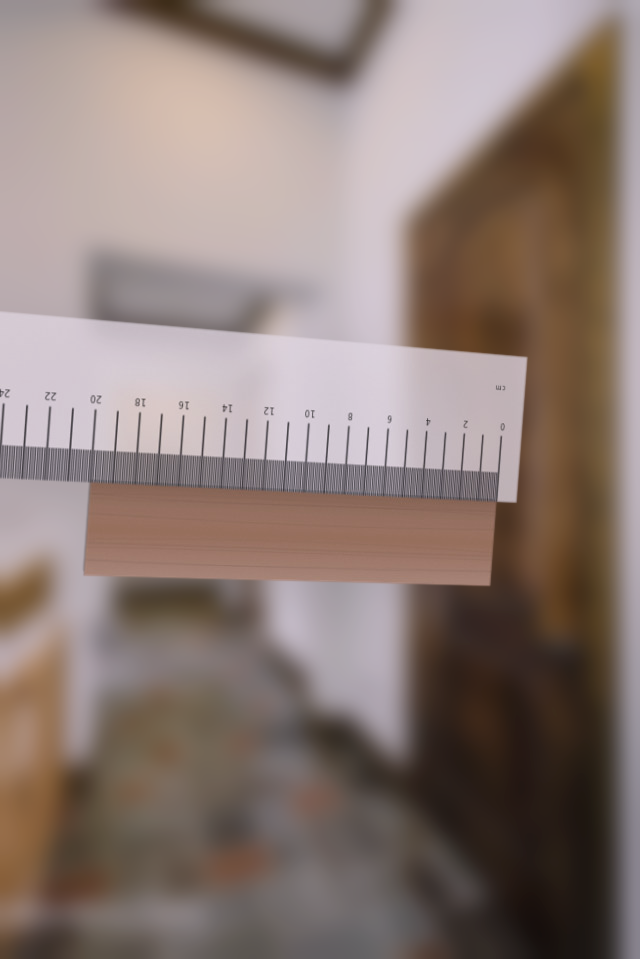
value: **20** cm
